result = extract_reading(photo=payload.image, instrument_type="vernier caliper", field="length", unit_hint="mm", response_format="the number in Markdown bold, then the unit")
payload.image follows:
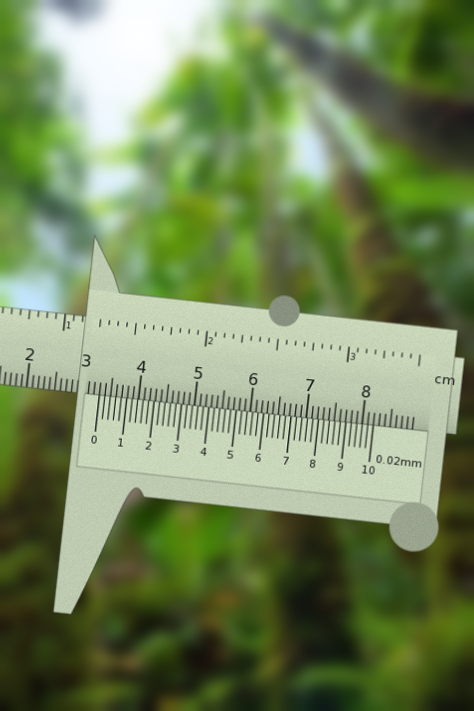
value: **33.0** mm
